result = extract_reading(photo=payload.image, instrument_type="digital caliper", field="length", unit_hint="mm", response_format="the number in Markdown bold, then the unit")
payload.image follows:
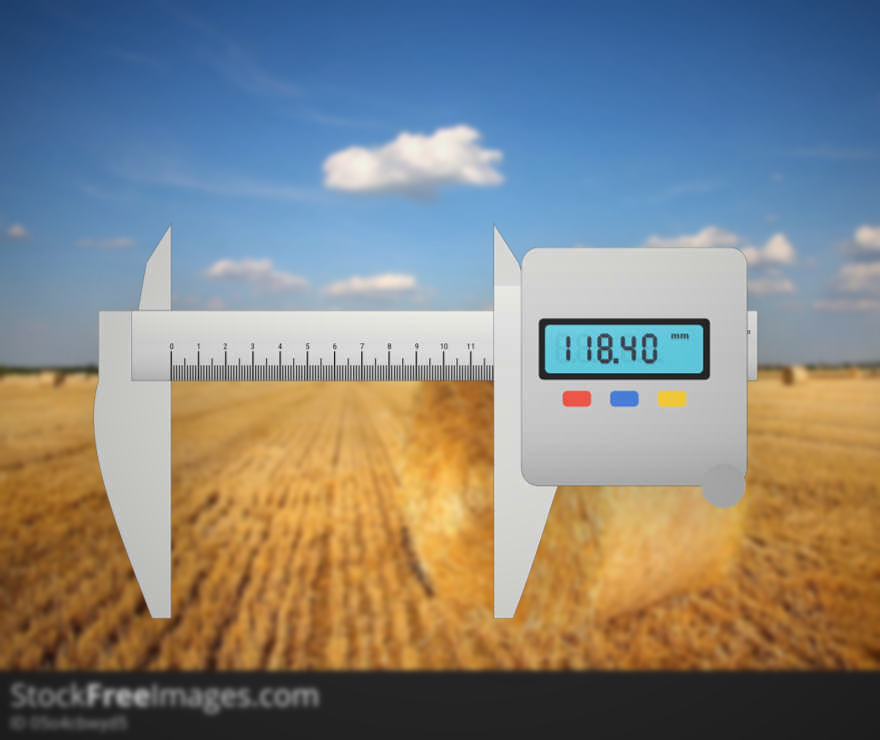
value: **118.40** mm
